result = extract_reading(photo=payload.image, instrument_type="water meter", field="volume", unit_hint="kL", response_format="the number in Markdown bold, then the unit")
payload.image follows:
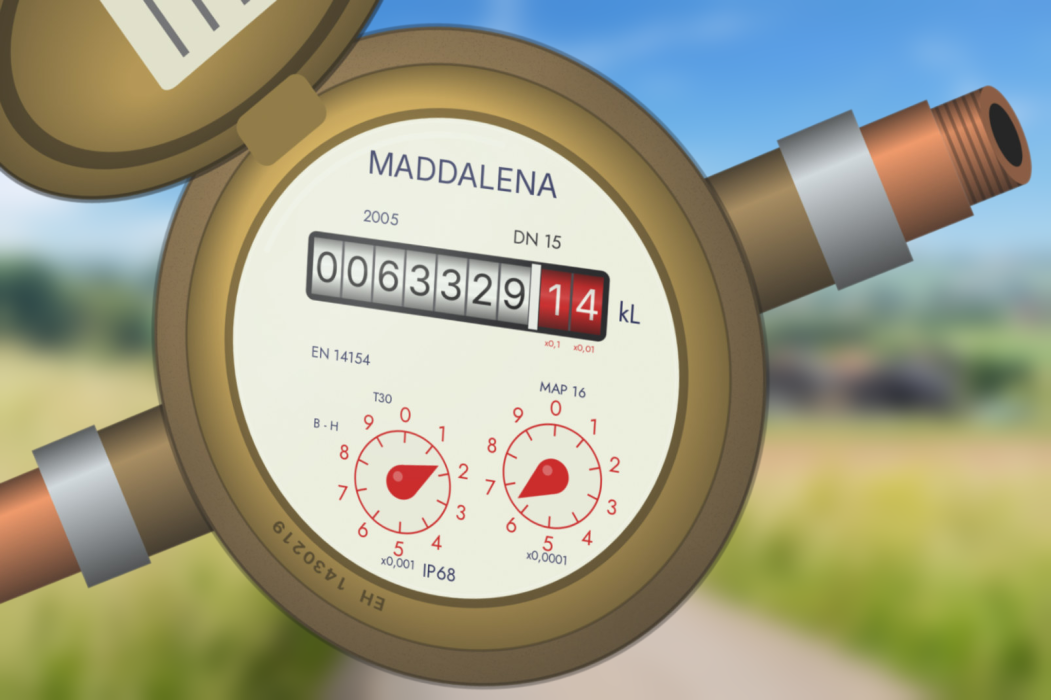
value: **63329.1416** kL
